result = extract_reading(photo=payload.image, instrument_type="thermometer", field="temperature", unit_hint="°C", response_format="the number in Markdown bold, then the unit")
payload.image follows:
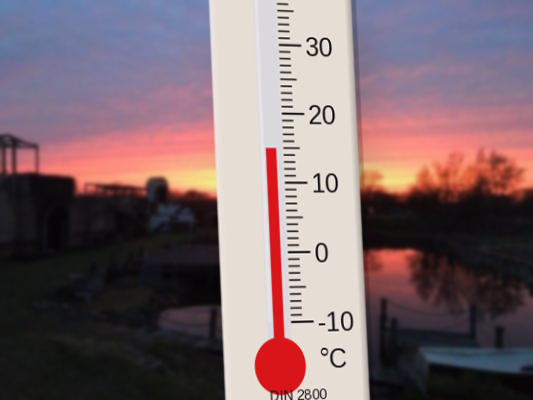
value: **15** °C
